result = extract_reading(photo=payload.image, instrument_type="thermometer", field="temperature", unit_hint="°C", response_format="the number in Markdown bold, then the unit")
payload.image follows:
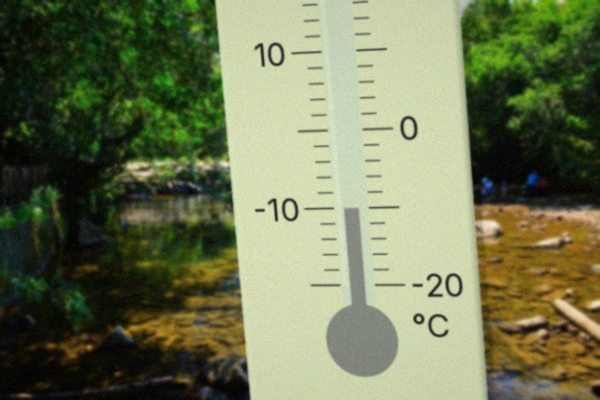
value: **-10** °C
